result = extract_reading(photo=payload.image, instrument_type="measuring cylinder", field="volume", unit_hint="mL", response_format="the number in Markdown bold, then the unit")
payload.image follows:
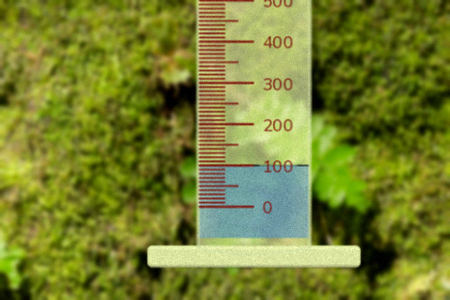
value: **100** mL
